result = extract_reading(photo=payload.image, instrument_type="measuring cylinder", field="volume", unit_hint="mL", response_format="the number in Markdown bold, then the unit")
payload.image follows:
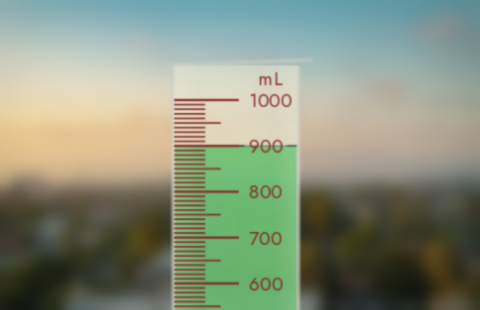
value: **900** mL
